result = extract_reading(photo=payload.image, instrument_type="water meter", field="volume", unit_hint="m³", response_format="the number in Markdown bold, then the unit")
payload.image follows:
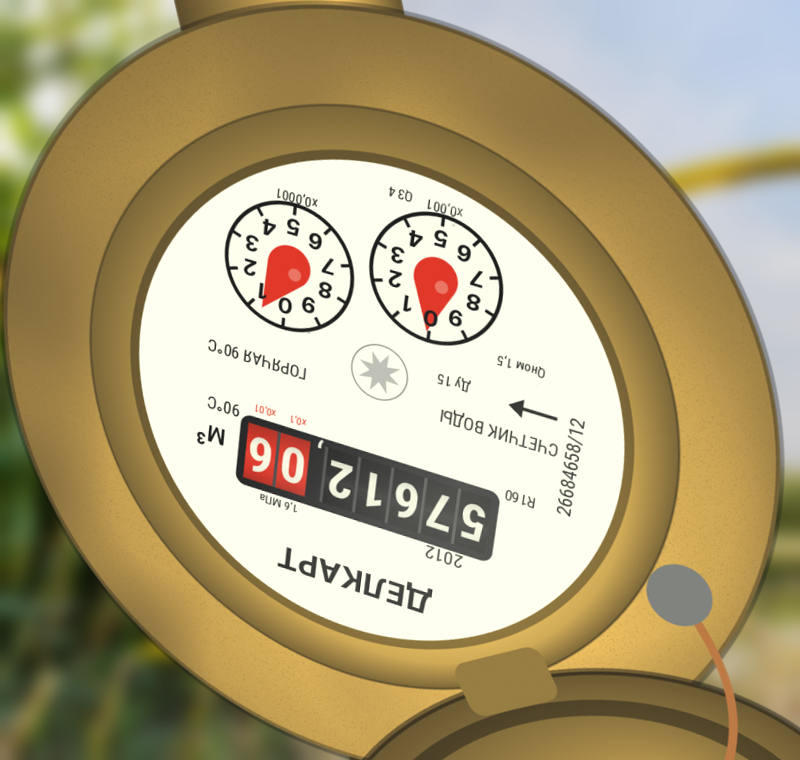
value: **57612.0600** m³
